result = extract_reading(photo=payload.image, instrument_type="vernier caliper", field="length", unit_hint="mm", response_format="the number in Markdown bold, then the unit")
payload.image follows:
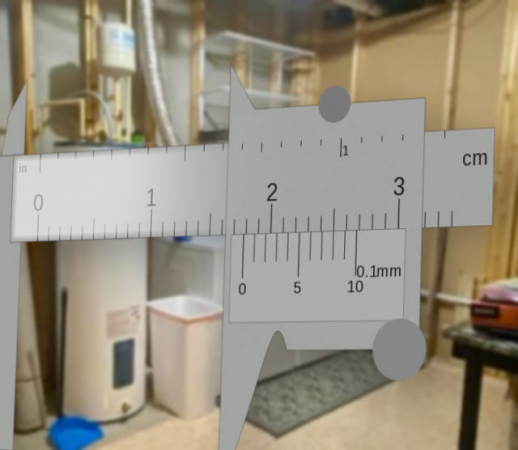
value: **17.8** mm
